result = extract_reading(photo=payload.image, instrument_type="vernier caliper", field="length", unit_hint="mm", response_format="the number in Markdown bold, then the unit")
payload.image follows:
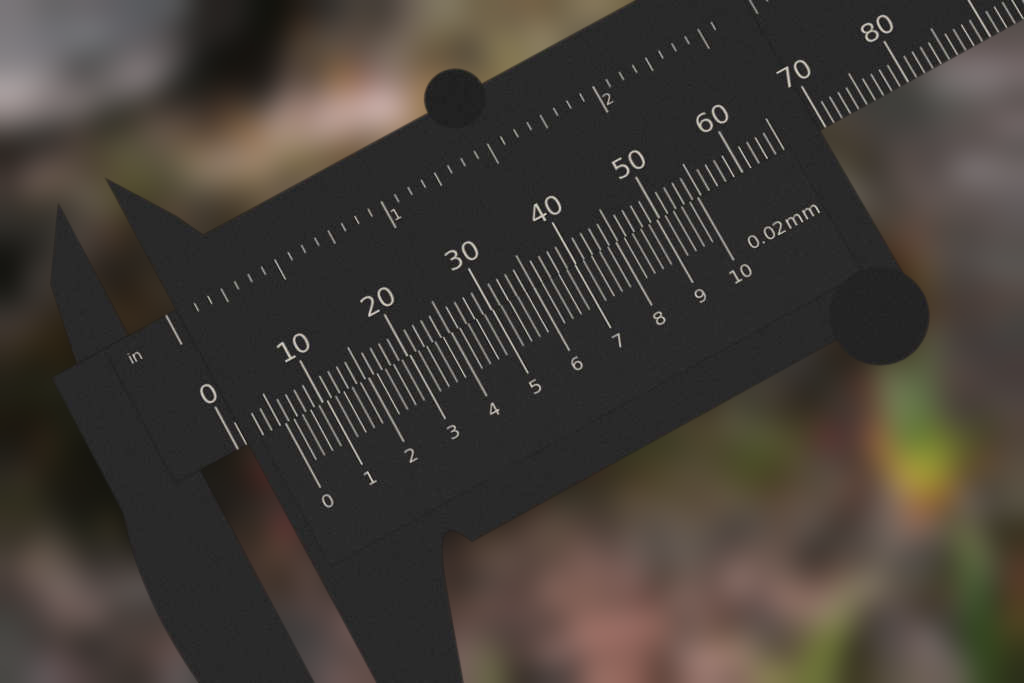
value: **5.6** mm
